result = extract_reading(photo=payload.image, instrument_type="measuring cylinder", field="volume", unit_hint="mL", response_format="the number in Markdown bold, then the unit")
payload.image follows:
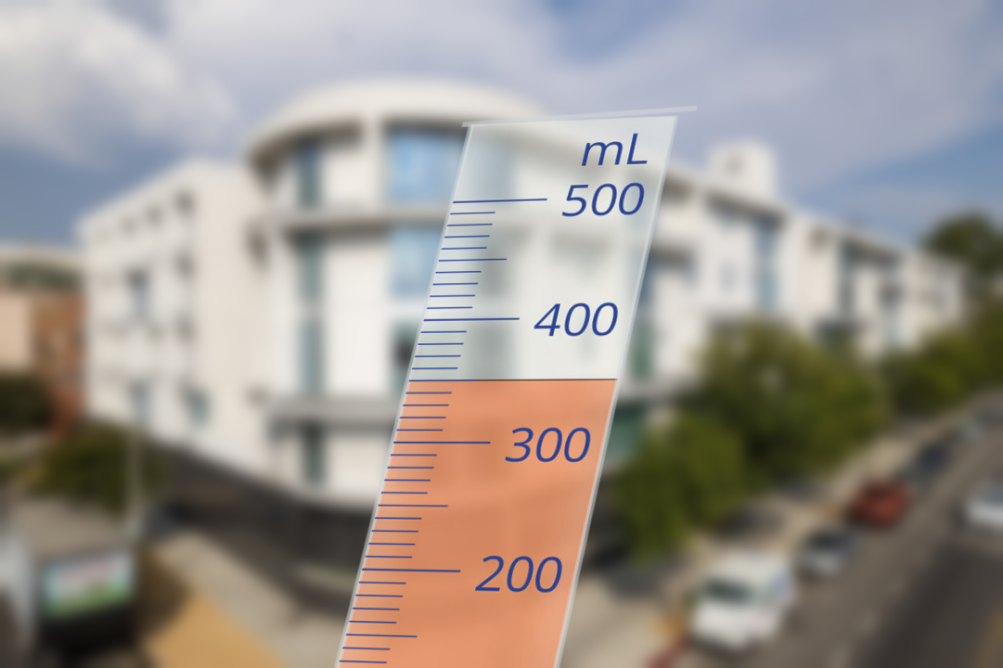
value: **350** mL
